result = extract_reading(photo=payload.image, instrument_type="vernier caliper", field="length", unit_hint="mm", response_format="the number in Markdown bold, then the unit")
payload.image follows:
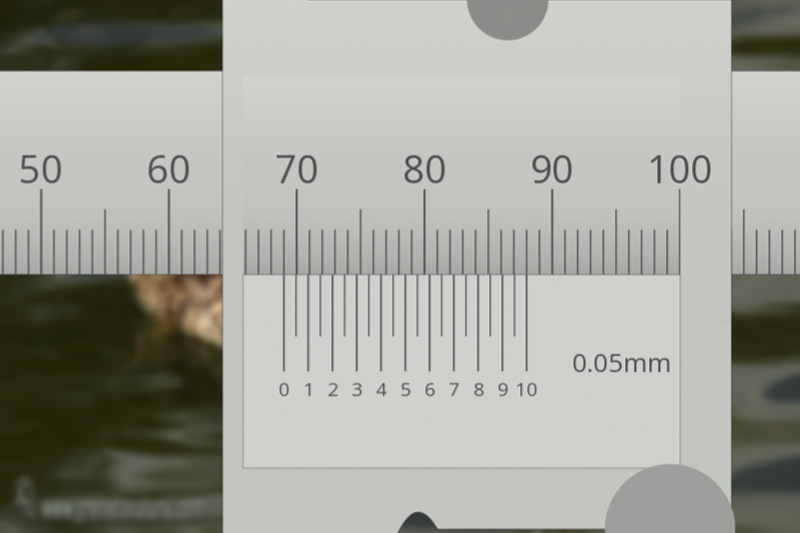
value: **69.0** mm
